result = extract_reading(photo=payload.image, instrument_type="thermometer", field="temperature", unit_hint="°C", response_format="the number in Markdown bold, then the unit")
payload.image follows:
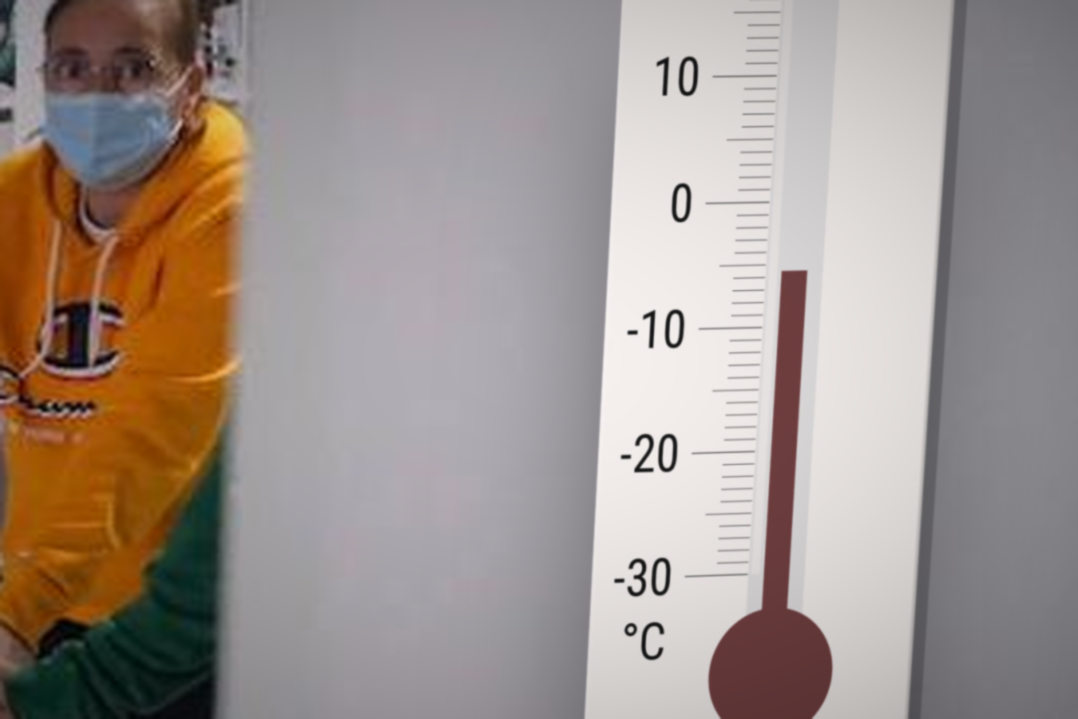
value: **-5.5** °C
